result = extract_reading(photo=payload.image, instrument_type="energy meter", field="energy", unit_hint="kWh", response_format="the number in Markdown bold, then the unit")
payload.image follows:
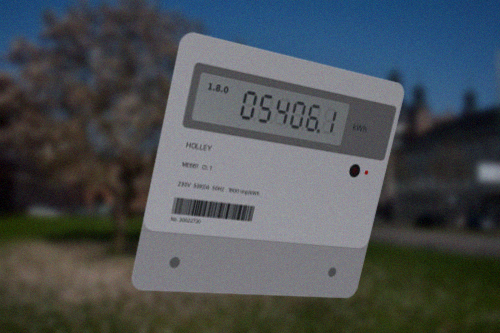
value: **5406.1** kWh
